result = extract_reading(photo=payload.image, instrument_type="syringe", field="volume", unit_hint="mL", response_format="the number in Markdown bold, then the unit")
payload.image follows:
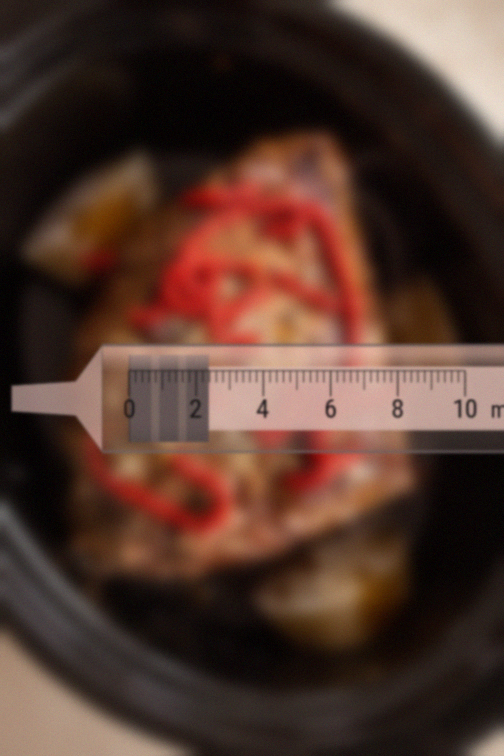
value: **0** mL
